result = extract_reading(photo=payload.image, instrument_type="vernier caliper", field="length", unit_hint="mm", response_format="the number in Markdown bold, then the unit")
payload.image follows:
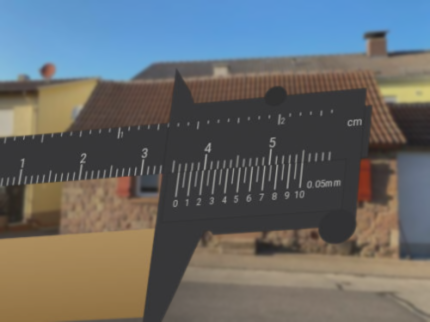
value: **36.0** mm
